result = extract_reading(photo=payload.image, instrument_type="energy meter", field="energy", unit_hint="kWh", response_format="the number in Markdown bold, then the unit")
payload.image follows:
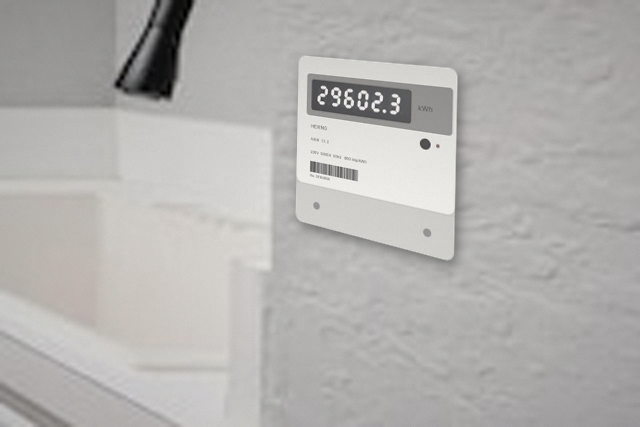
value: **29602.3** kWh
